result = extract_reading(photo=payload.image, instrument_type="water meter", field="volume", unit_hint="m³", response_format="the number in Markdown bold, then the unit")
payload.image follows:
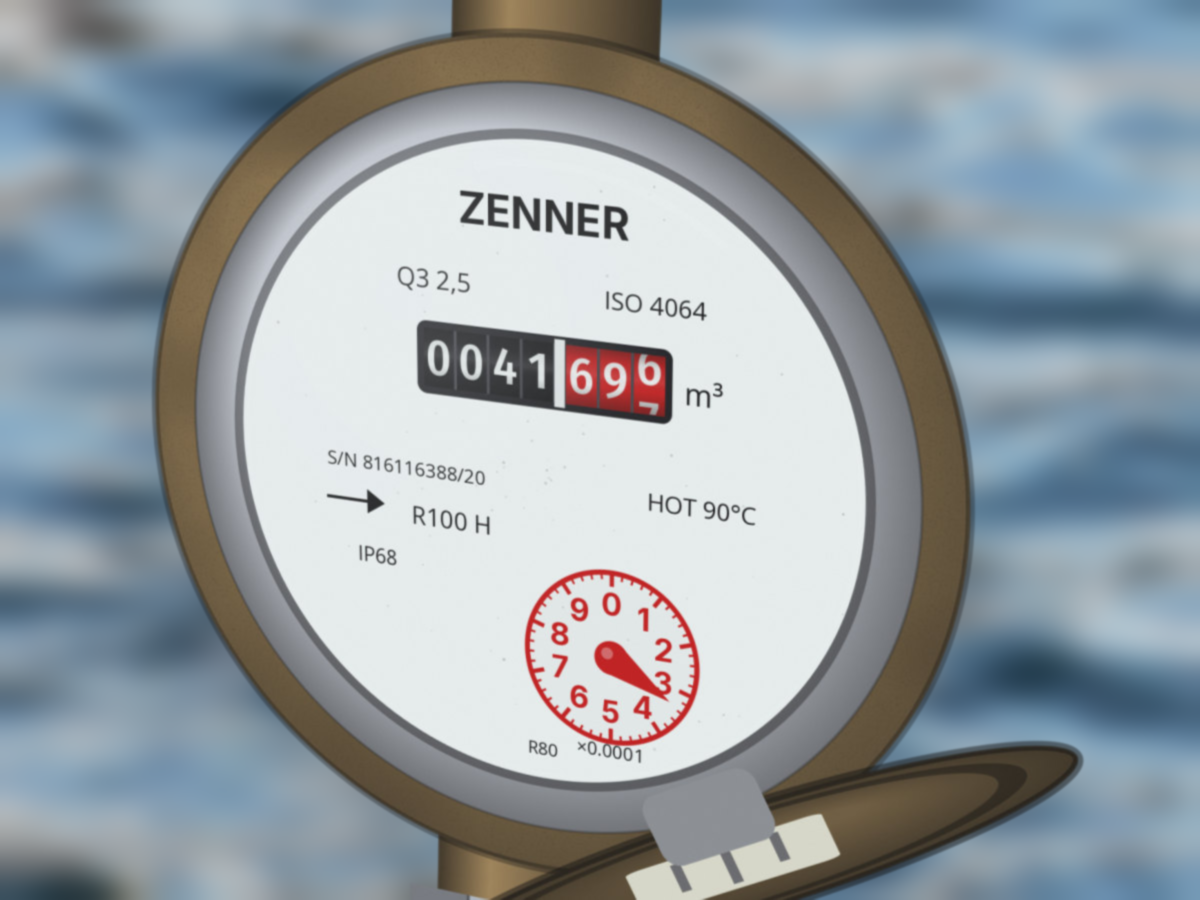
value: **41.6963** m³
